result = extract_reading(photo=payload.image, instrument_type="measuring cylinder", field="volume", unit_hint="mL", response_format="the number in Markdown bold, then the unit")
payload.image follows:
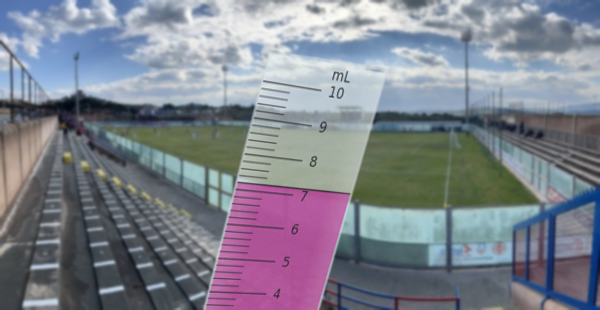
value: **7.2** mL
